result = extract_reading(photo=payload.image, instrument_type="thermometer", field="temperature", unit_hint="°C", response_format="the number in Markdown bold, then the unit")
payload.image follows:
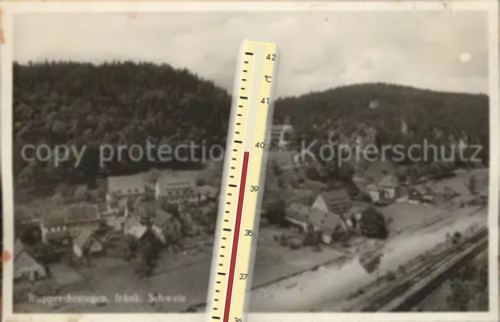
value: **39.8** °C
